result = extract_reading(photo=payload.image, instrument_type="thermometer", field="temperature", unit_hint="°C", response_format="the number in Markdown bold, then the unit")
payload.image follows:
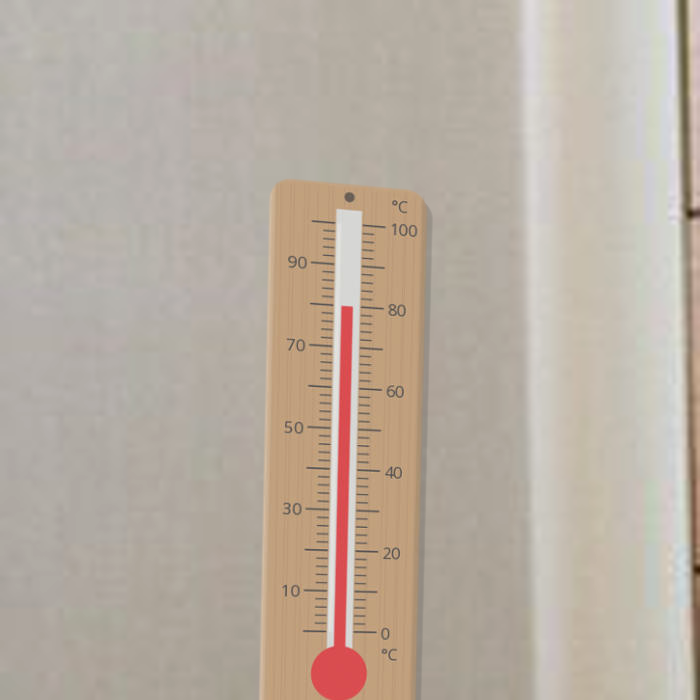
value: **80** °C
